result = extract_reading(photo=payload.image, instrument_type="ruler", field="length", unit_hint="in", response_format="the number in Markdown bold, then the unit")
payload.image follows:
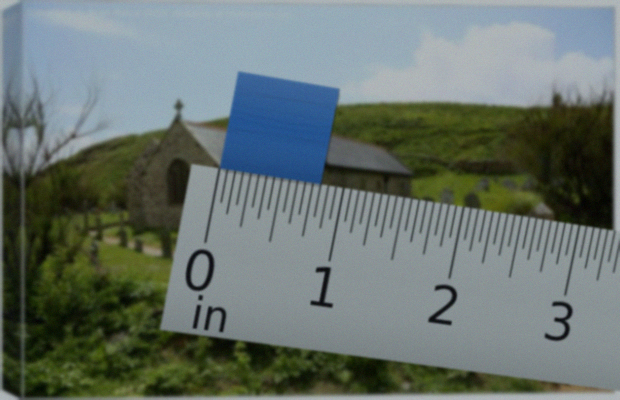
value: **0.8125** in
